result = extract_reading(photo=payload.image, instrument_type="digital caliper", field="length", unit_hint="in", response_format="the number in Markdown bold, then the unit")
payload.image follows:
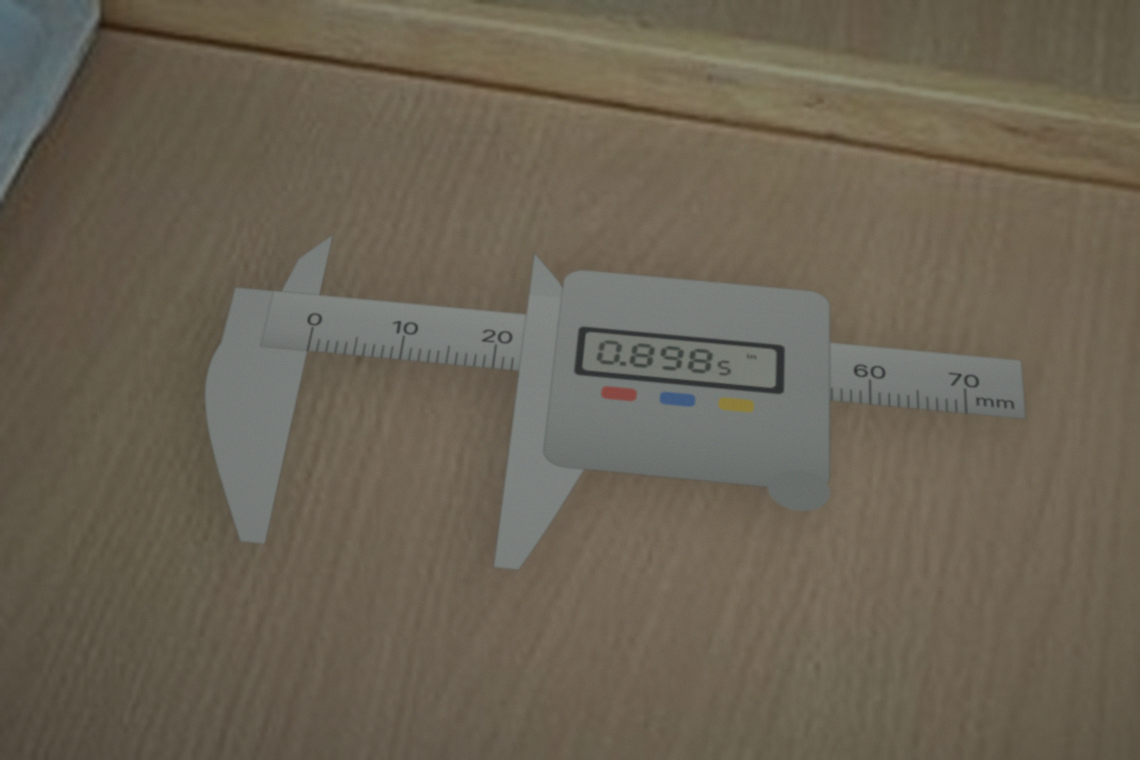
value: **0.8985** in
